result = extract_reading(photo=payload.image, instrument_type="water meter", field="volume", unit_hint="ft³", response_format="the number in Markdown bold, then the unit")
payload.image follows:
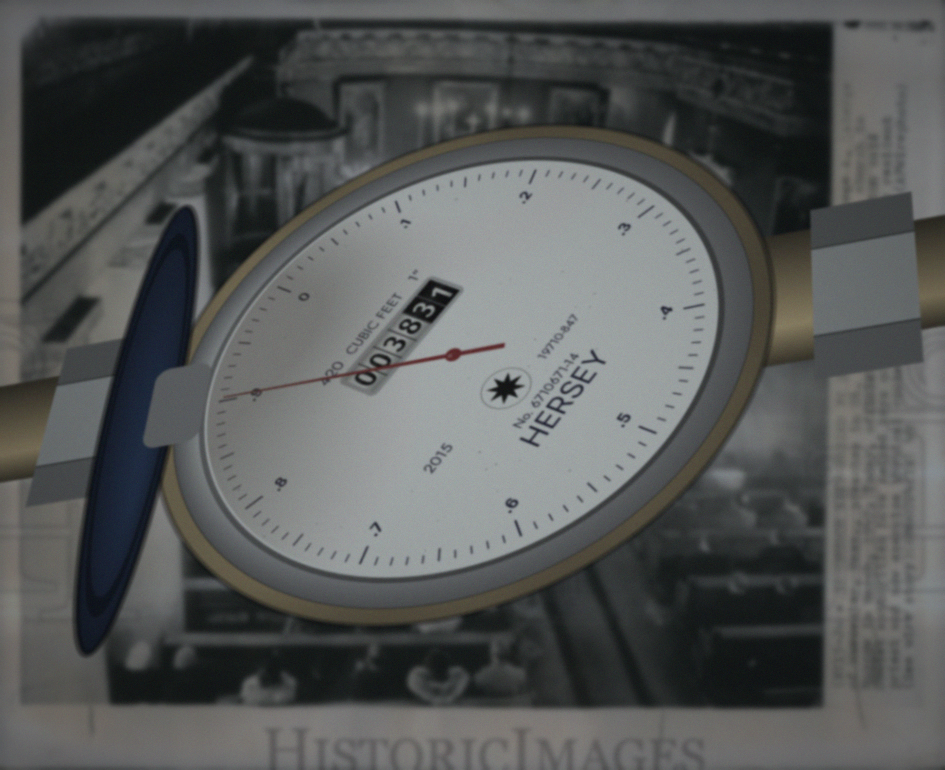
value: **3830.90** ft³
